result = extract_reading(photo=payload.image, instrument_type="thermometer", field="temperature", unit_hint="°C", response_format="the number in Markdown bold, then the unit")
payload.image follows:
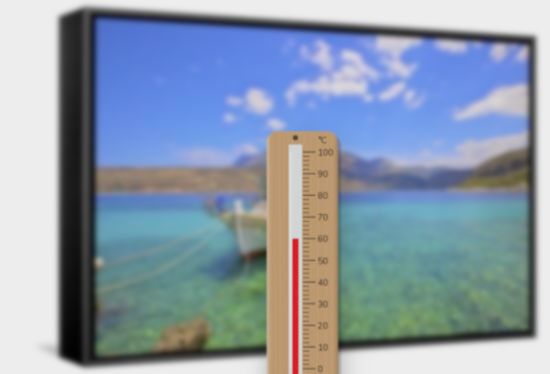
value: **60** °C
